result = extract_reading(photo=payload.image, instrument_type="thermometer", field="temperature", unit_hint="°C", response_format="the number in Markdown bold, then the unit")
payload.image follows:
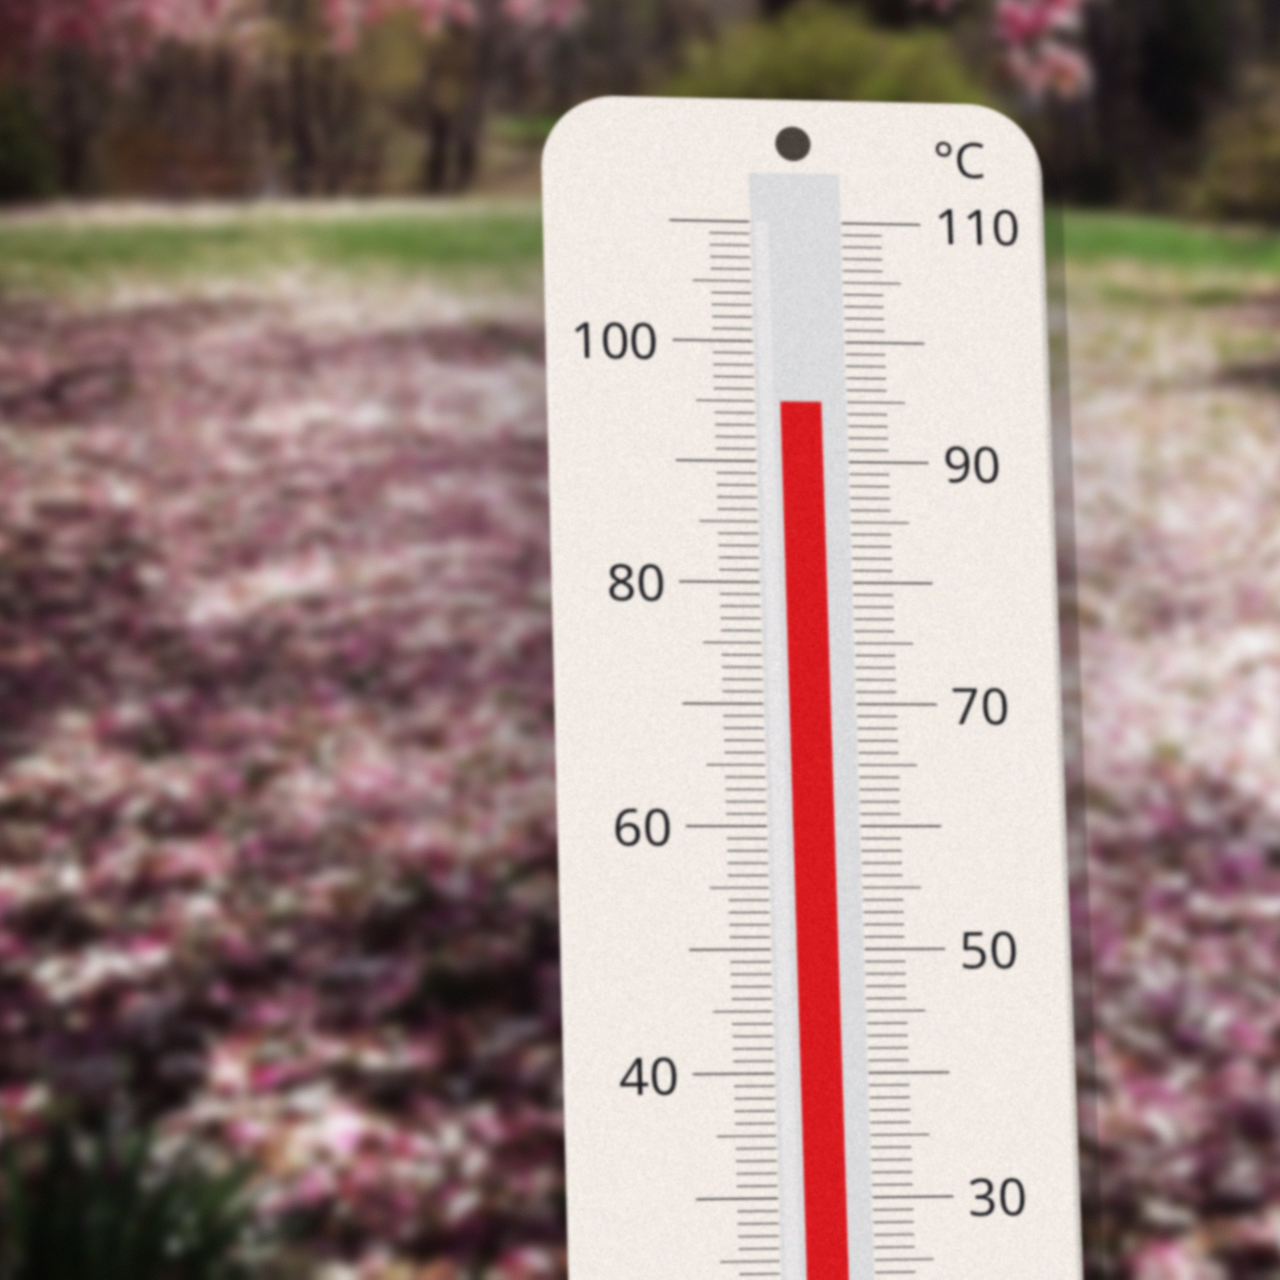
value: **95** °C
